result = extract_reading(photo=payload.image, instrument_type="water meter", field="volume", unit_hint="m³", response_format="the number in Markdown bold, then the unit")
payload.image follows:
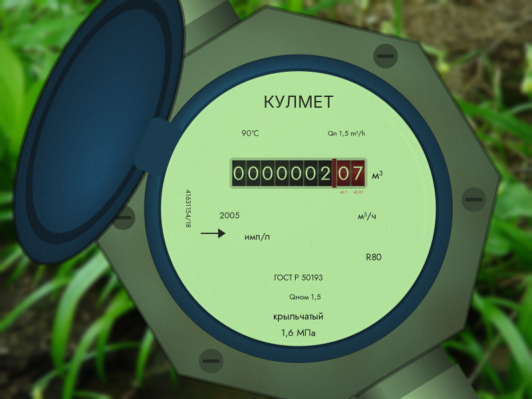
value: **2.07** m³
